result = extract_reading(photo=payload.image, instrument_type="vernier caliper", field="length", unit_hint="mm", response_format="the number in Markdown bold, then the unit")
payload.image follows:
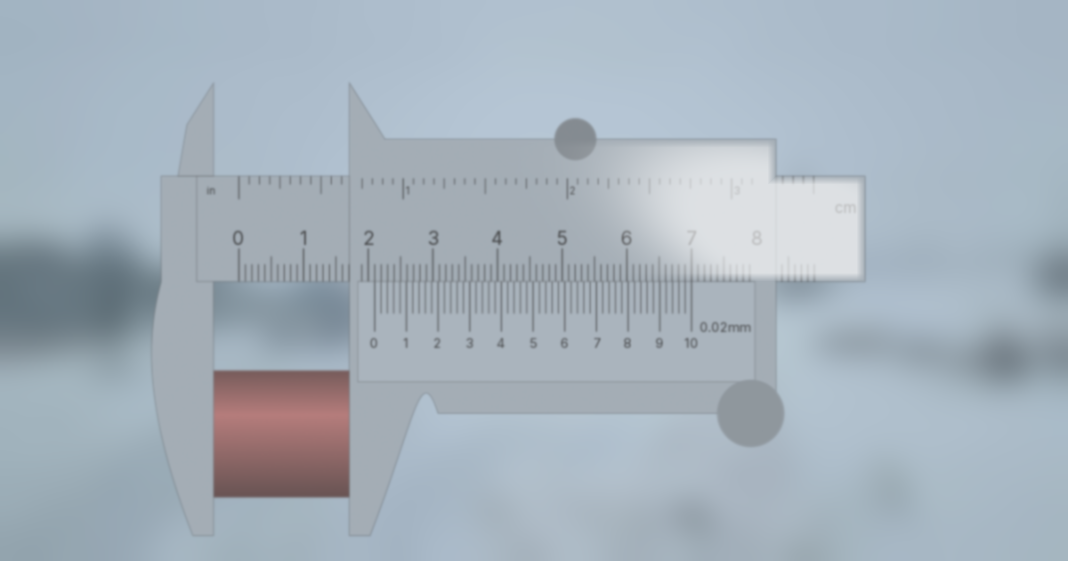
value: **21.0** mm
